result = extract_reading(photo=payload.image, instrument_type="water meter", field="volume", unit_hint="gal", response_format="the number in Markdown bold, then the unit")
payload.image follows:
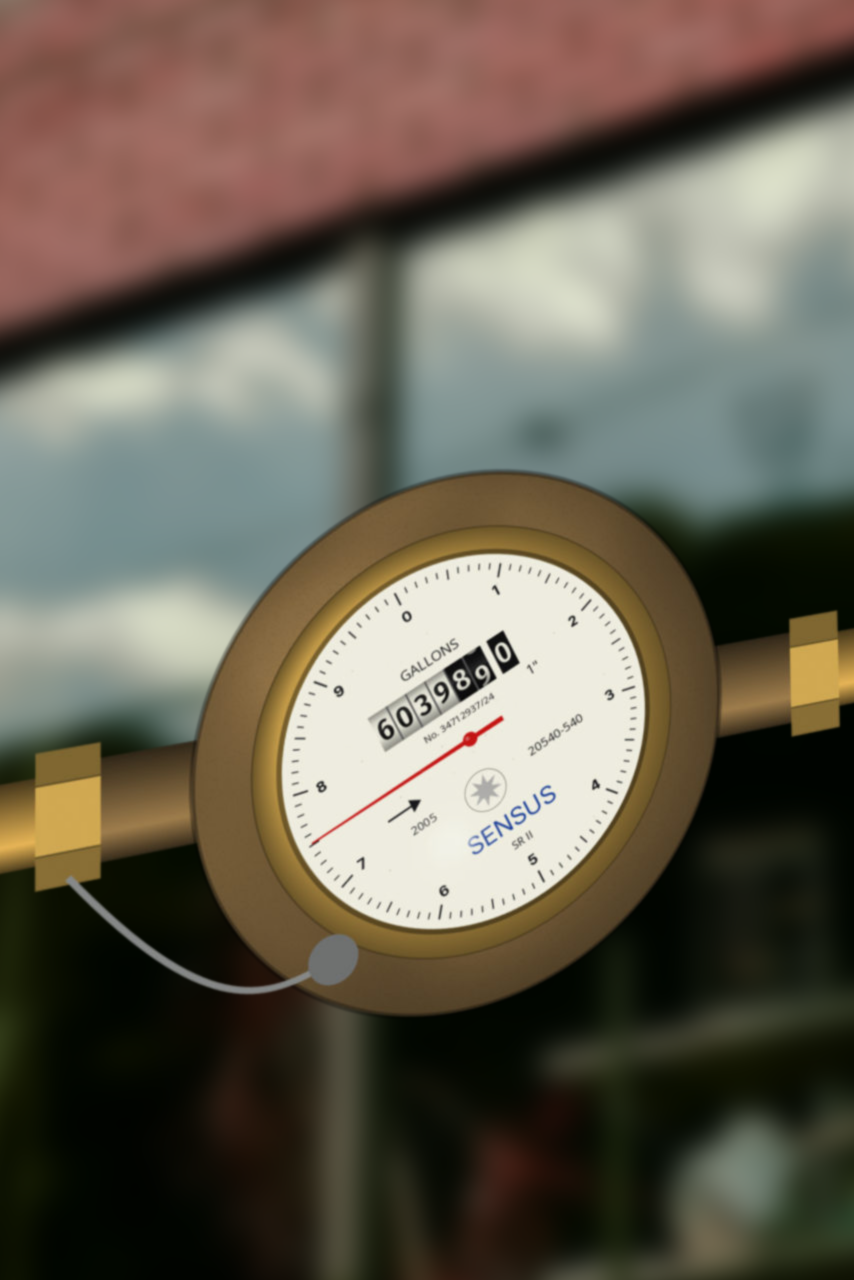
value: **6039887.5** gal
